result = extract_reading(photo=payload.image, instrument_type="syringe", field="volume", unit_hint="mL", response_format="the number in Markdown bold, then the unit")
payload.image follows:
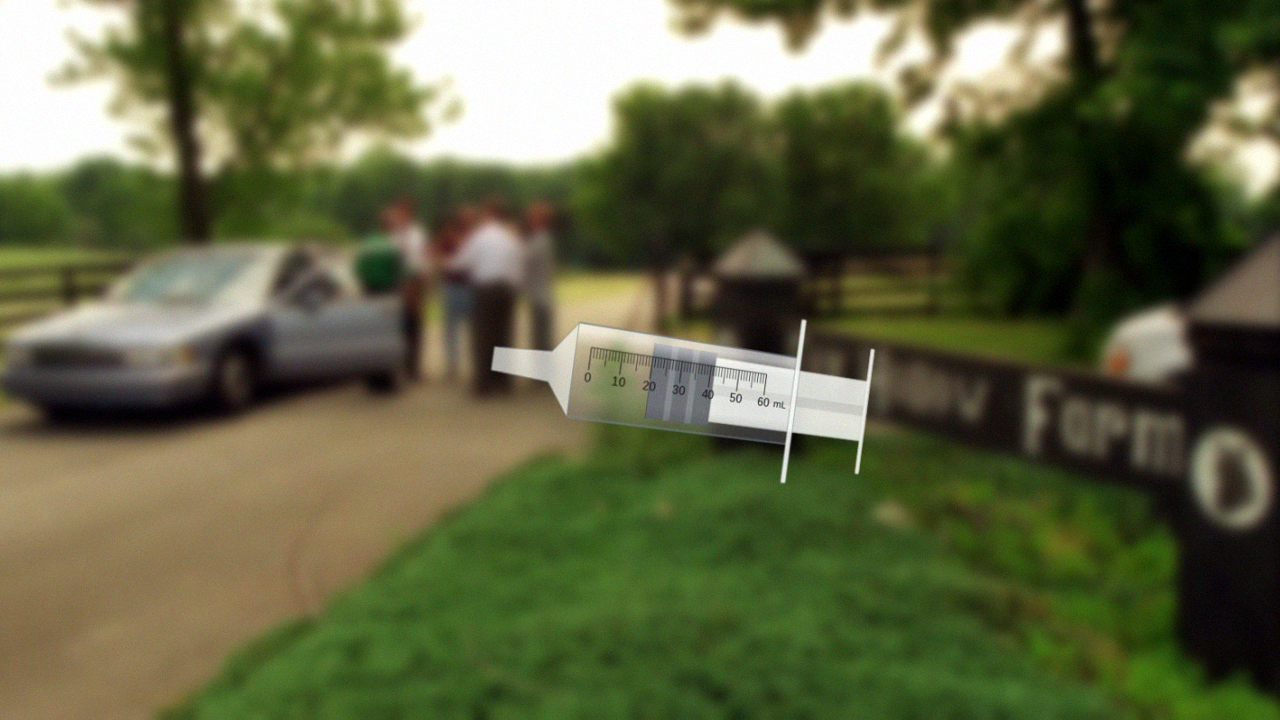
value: **20** mL
